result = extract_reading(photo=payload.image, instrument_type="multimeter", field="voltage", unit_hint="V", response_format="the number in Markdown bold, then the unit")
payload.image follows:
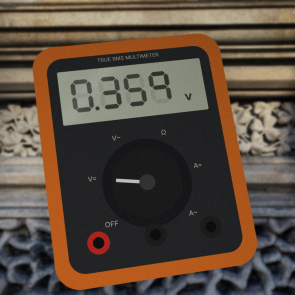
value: **0.359** V
